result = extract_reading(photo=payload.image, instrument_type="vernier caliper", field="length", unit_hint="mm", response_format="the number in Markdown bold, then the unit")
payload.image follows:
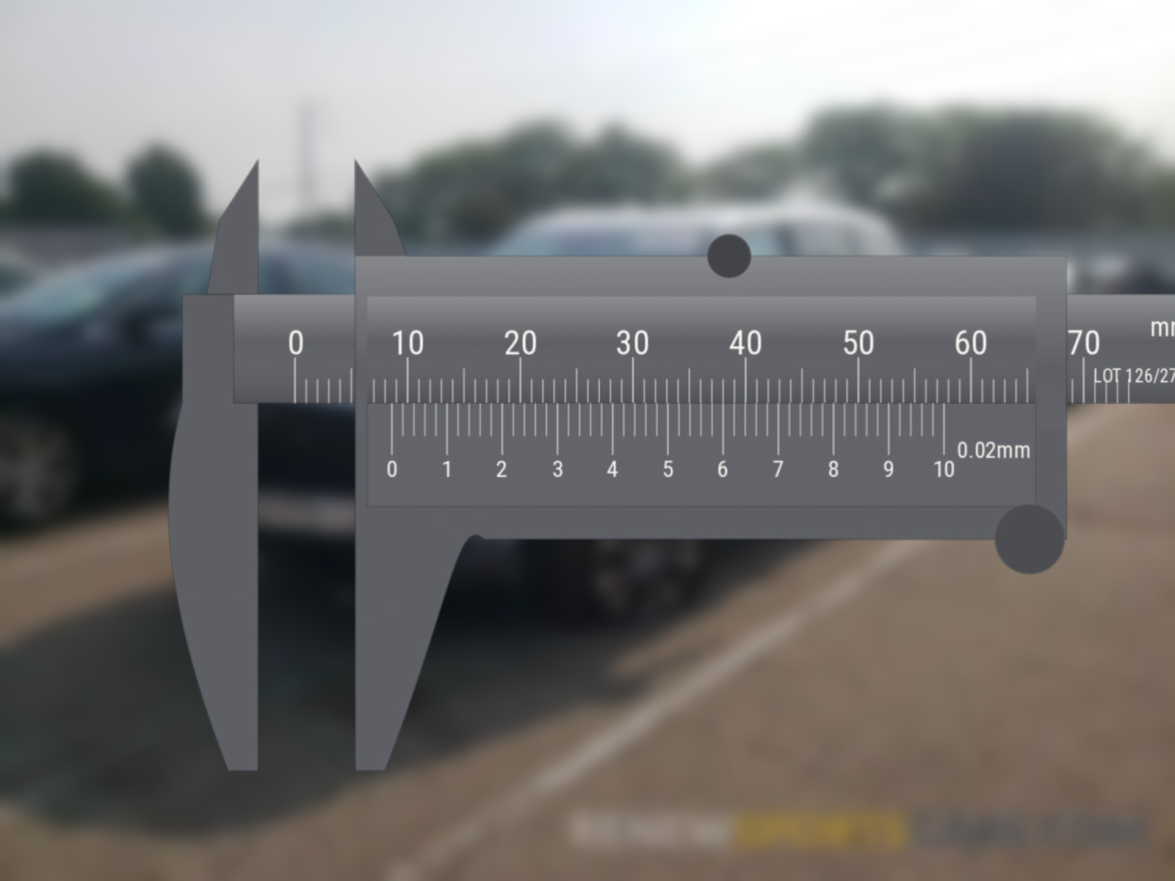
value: **8.6** mm
